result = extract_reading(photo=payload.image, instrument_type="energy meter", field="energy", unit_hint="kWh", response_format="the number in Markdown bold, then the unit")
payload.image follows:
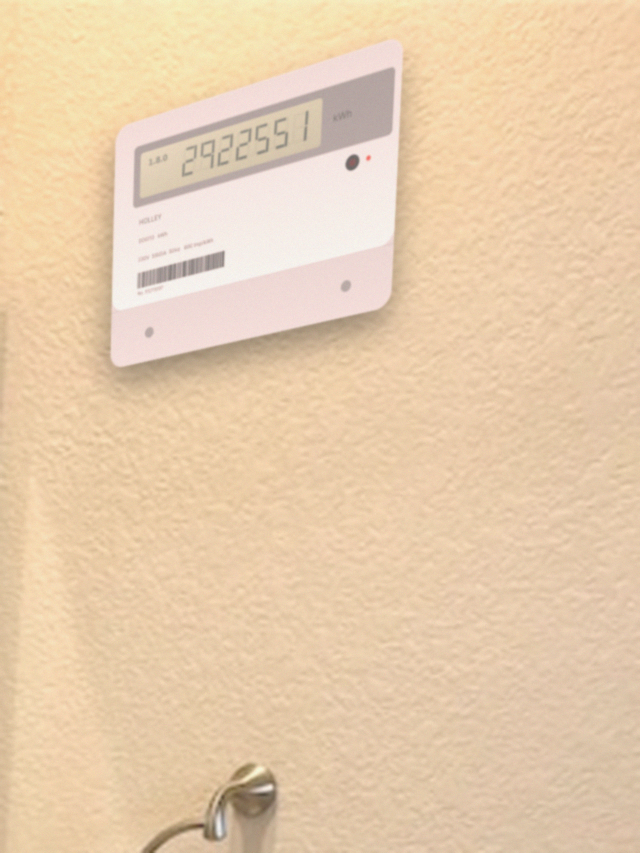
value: **2922551** kWh
